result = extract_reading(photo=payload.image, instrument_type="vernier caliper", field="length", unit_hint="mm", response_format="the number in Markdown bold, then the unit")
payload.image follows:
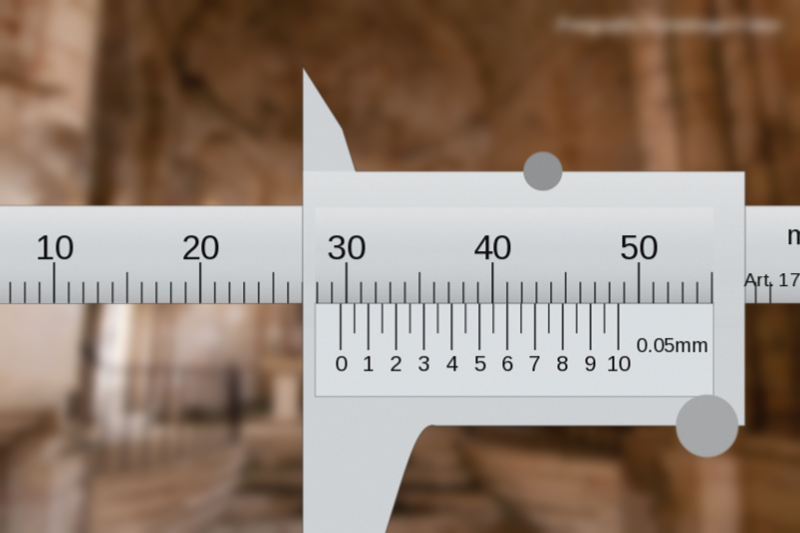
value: **29.6** mm
